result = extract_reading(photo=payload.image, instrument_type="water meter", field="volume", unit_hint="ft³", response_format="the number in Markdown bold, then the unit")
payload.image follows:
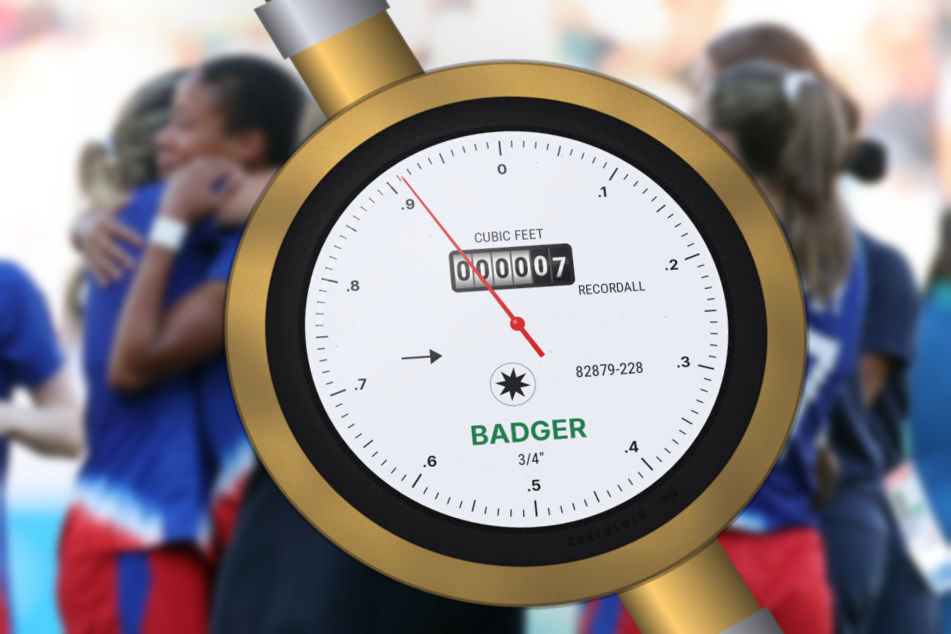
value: **6.91** ft³
